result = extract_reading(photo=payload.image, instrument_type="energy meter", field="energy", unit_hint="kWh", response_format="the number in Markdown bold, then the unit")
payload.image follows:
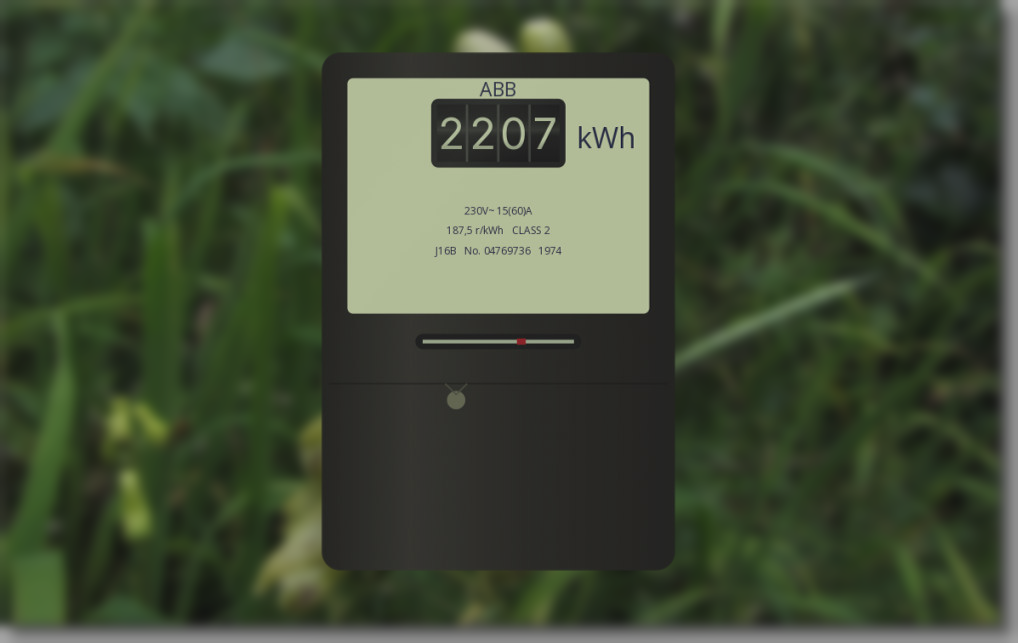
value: **2207** kWh
